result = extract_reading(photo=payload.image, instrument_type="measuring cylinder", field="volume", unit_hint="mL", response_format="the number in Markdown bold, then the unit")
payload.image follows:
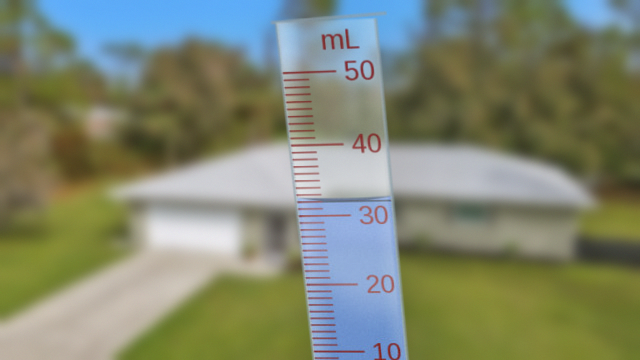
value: **32** mL
